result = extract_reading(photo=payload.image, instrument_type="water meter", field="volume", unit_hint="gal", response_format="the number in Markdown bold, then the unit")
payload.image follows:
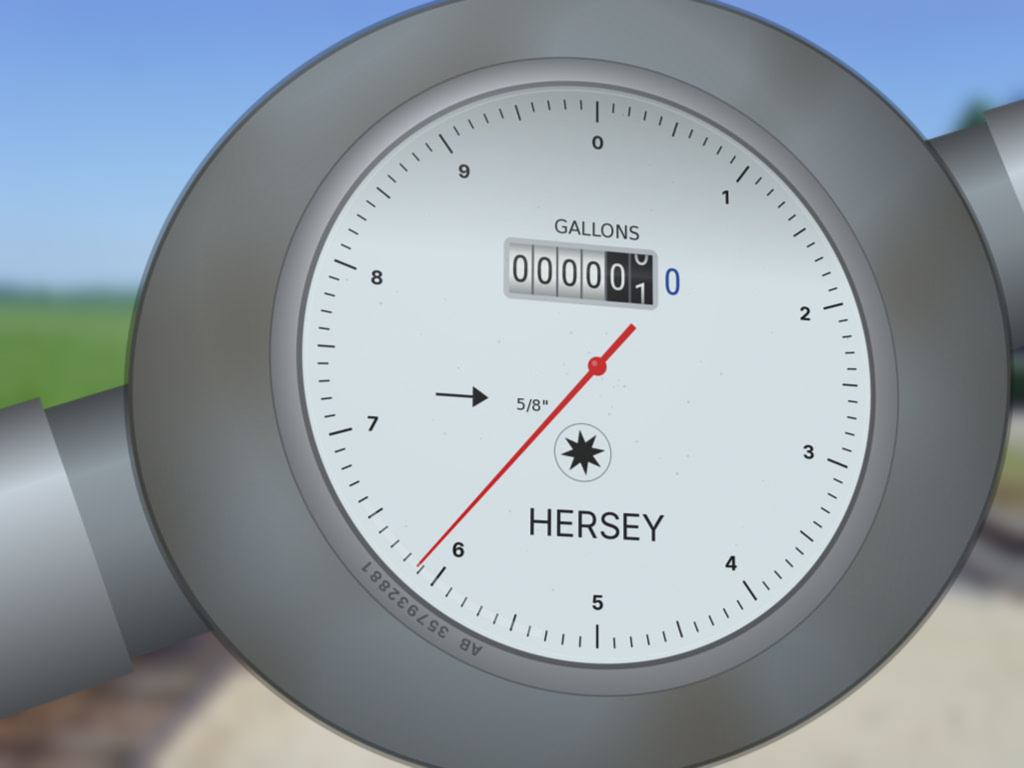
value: **6.1** gal
